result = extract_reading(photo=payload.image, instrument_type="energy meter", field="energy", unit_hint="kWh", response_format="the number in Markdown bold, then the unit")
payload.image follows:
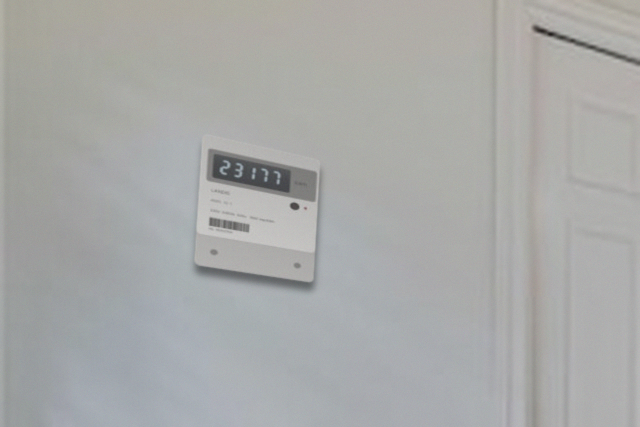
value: **23177** kWh
